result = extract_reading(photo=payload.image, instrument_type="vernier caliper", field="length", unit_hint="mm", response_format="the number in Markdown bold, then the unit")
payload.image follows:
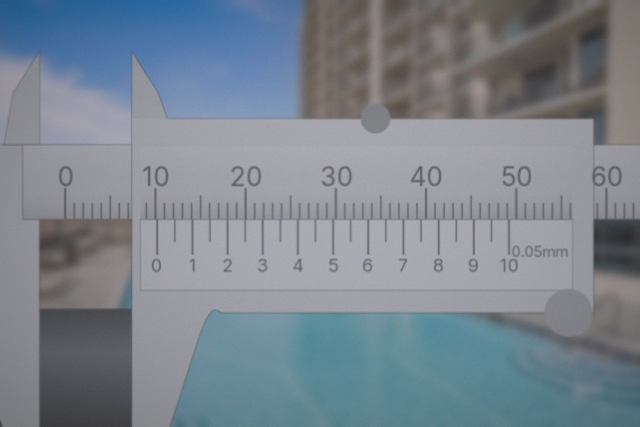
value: **10.2** mm
